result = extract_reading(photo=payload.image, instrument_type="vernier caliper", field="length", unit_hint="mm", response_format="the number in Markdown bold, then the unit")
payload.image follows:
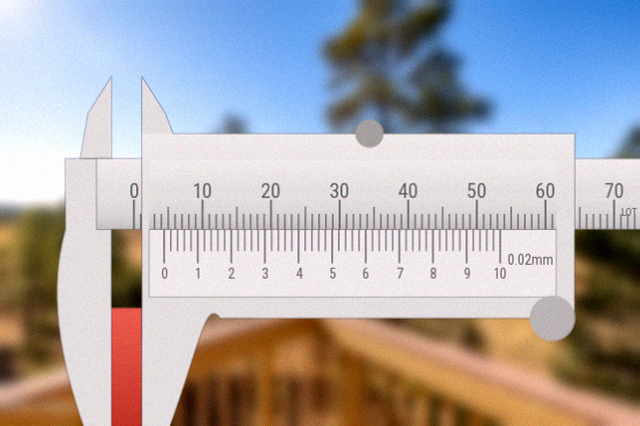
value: **4.4** mm
